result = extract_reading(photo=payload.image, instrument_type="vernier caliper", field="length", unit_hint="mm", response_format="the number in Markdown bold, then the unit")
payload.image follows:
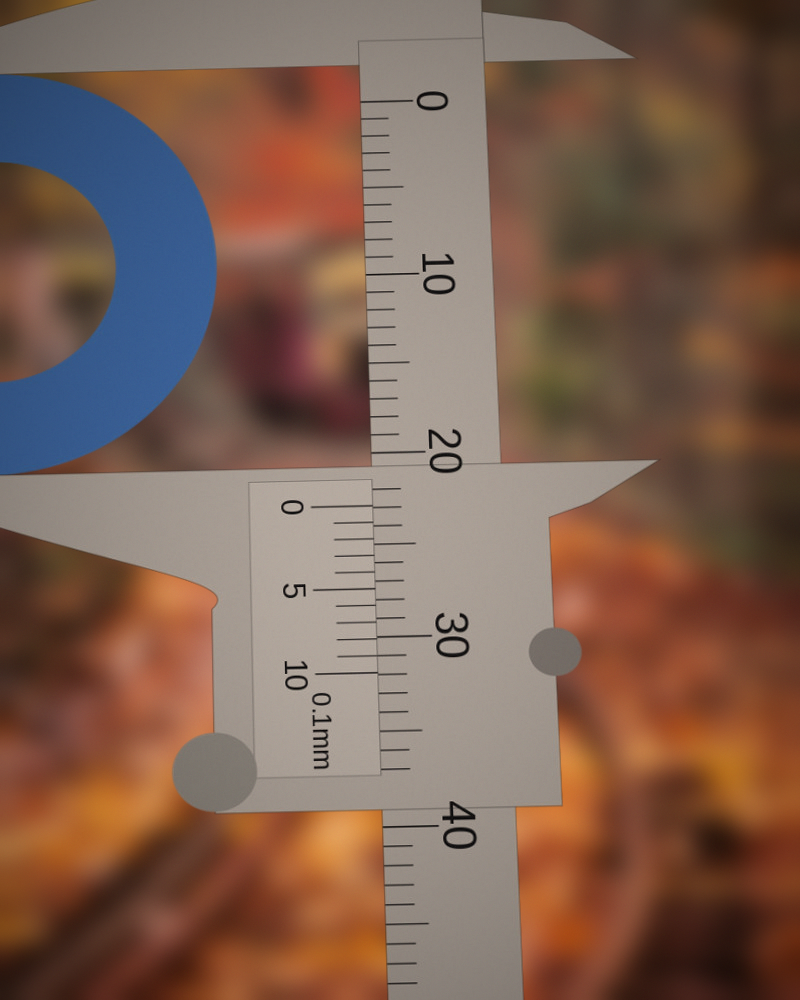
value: **22.9** mm
